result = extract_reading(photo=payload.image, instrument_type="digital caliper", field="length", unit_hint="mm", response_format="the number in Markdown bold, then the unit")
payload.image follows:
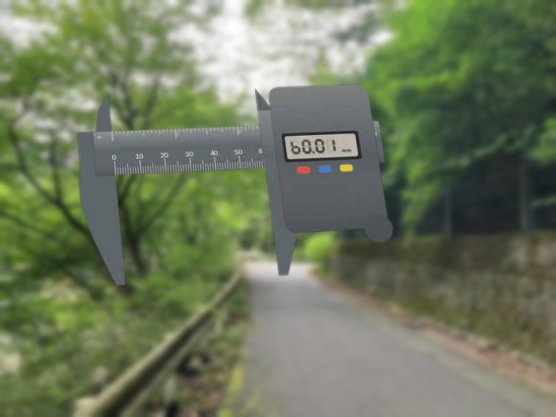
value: **60.01** mm
